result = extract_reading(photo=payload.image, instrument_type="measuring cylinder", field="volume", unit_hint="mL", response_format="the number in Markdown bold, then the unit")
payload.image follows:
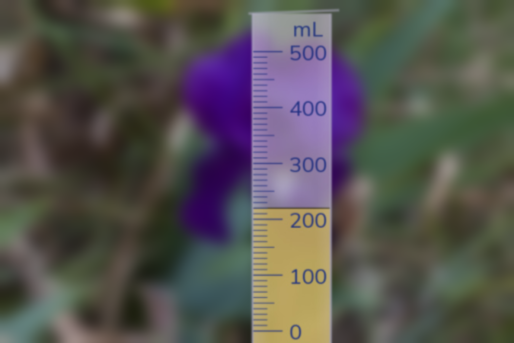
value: **220** mL
